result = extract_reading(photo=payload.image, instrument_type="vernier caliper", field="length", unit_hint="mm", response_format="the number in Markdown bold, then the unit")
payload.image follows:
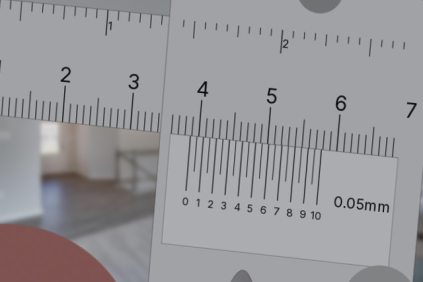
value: **38.8** mm
